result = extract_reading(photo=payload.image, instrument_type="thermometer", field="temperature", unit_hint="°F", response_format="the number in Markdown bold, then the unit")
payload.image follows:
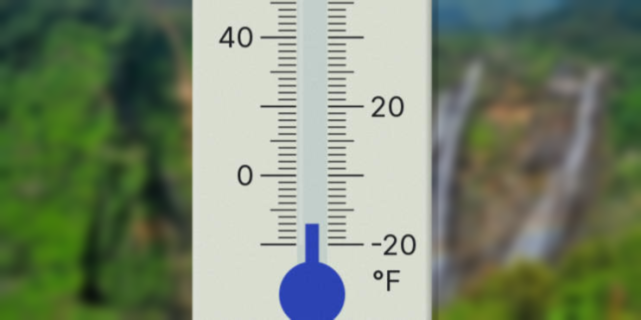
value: **-14** °F
